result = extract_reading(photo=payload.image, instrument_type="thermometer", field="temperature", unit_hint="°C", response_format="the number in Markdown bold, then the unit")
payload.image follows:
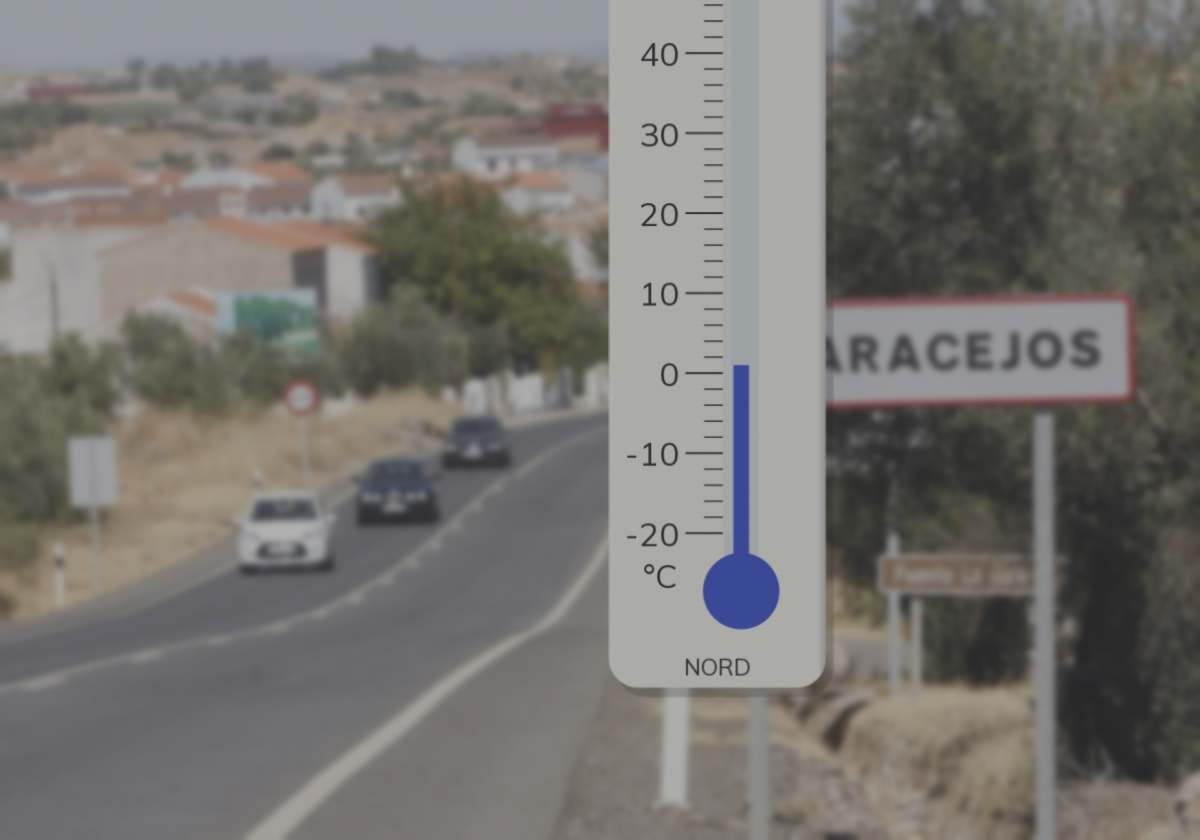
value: **1** °C
